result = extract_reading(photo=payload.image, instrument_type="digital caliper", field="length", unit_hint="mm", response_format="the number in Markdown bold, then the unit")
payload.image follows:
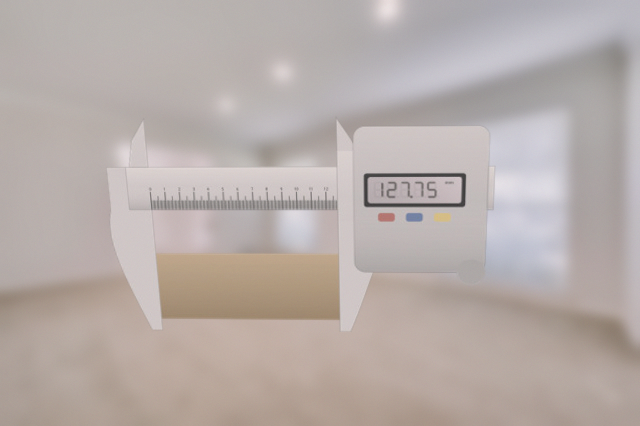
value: **127.75** mm
